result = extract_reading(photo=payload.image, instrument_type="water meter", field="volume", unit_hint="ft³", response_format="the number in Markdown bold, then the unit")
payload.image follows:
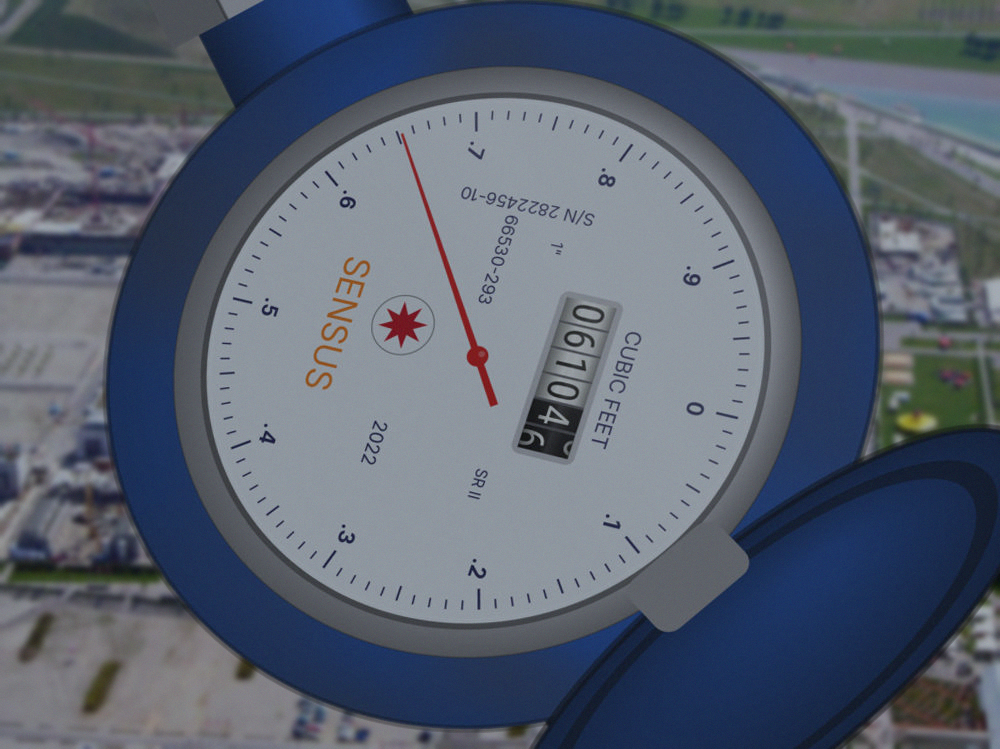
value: **61045.65** ft³
